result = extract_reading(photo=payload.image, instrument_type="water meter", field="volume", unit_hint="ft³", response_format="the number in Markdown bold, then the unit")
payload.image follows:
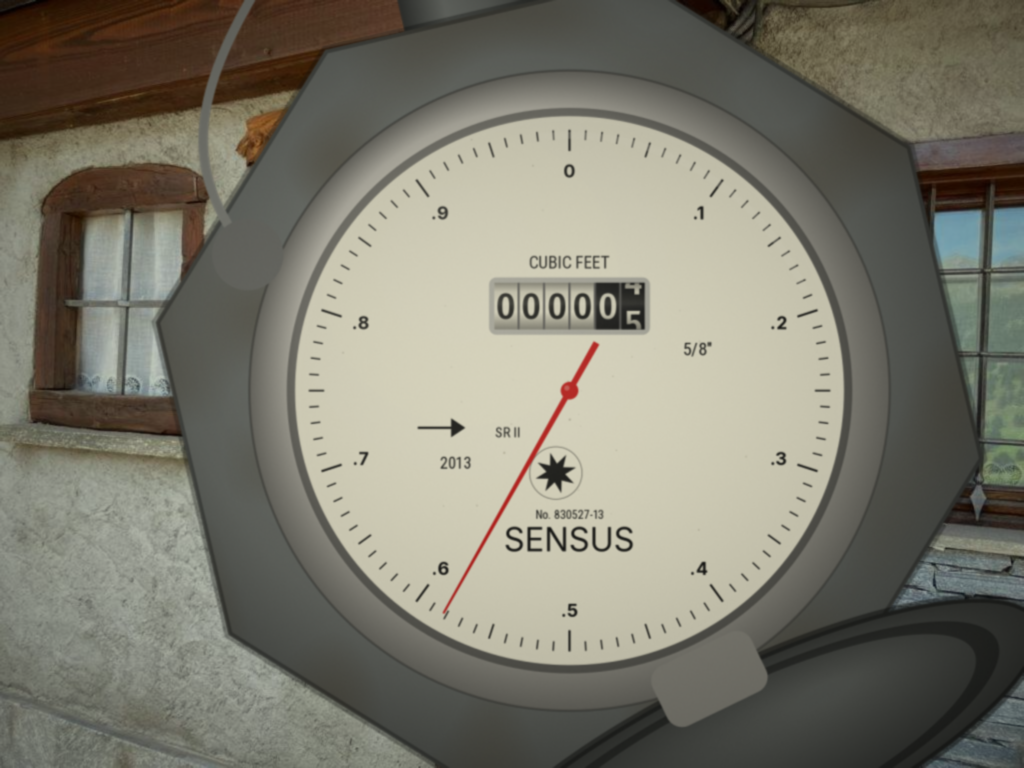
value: **4.58** ft³
